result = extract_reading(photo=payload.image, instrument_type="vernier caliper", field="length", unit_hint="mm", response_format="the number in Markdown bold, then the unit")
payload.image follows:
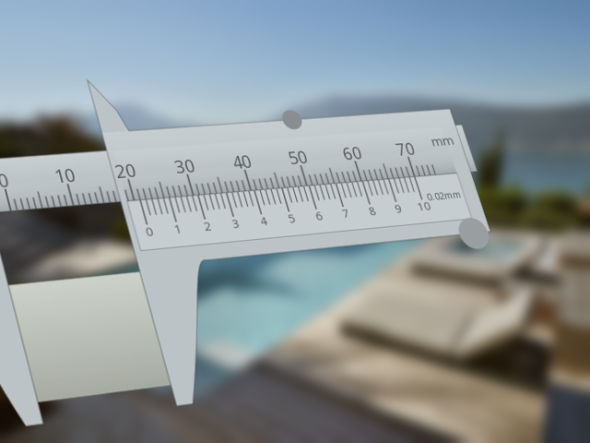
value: **21.0** mm
